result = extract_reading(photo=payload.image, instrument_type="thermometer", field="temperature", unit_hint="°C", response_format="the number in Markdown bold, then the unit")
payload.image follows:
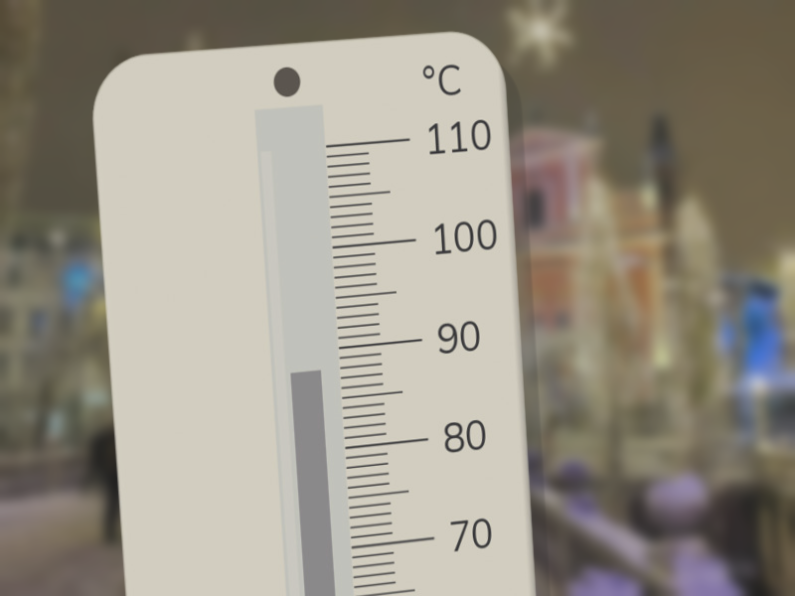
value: **88** °C
